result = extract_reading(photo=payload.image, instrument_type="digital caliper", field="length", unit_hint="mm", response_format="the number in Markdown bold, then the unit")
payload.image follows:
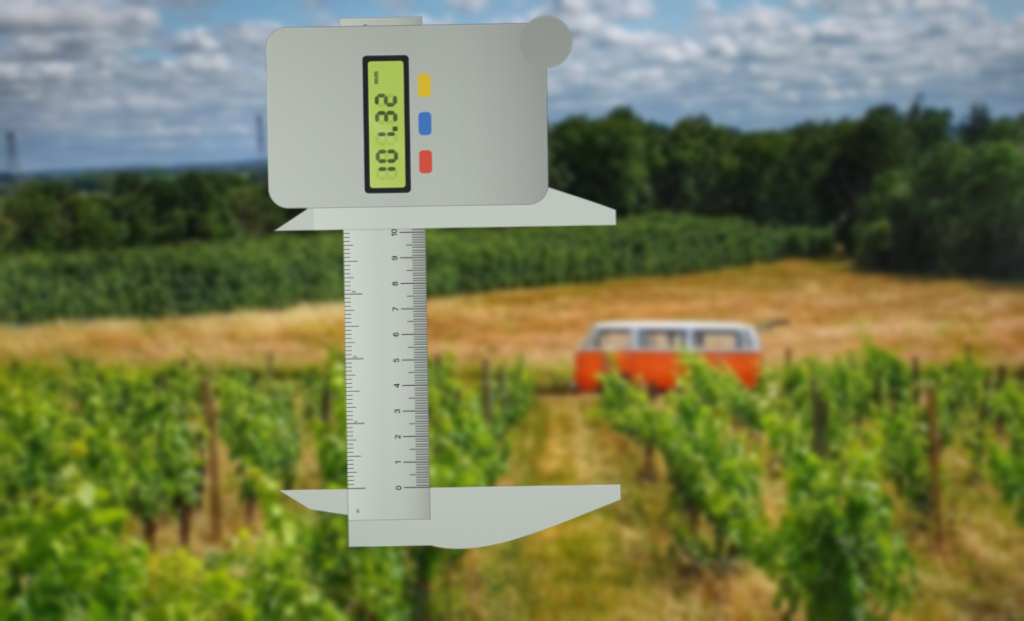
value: **101.32** mm
